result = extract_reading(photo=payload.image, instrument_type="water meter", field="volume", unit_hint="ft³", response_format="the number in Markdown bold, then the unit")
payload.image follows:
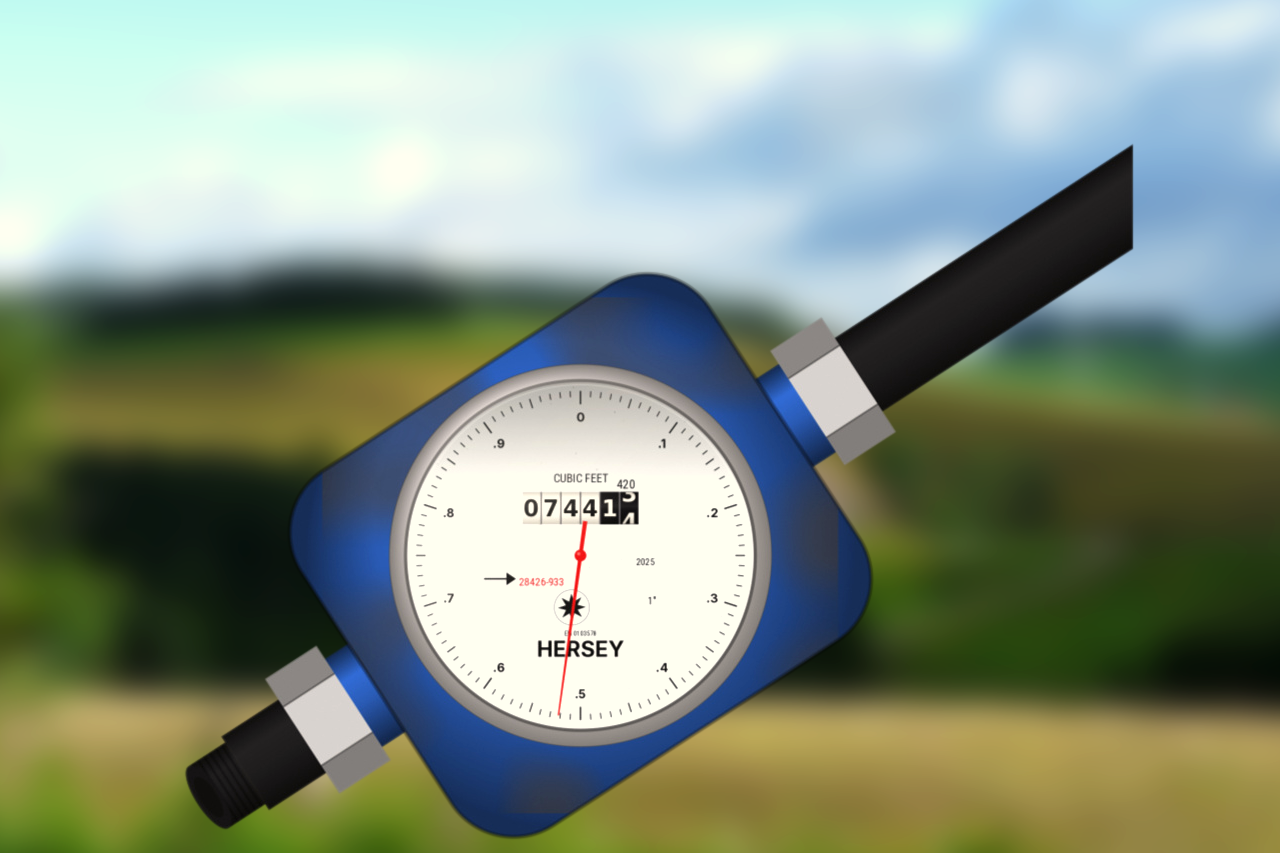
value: **74413.52** ft³
